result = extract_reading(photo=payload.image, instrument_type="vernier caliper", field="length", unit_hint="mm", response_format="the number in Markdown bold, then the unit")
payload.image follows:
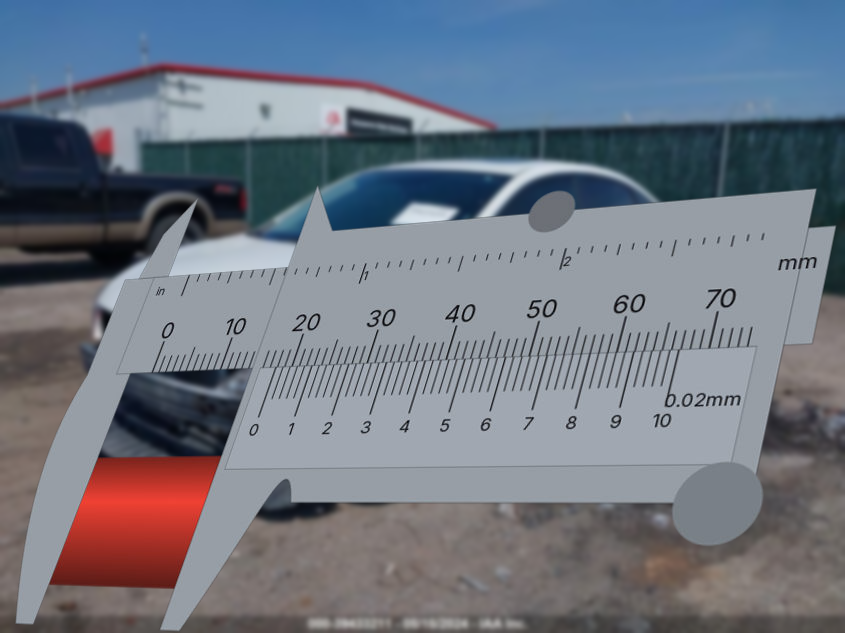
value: **17.8** mm
